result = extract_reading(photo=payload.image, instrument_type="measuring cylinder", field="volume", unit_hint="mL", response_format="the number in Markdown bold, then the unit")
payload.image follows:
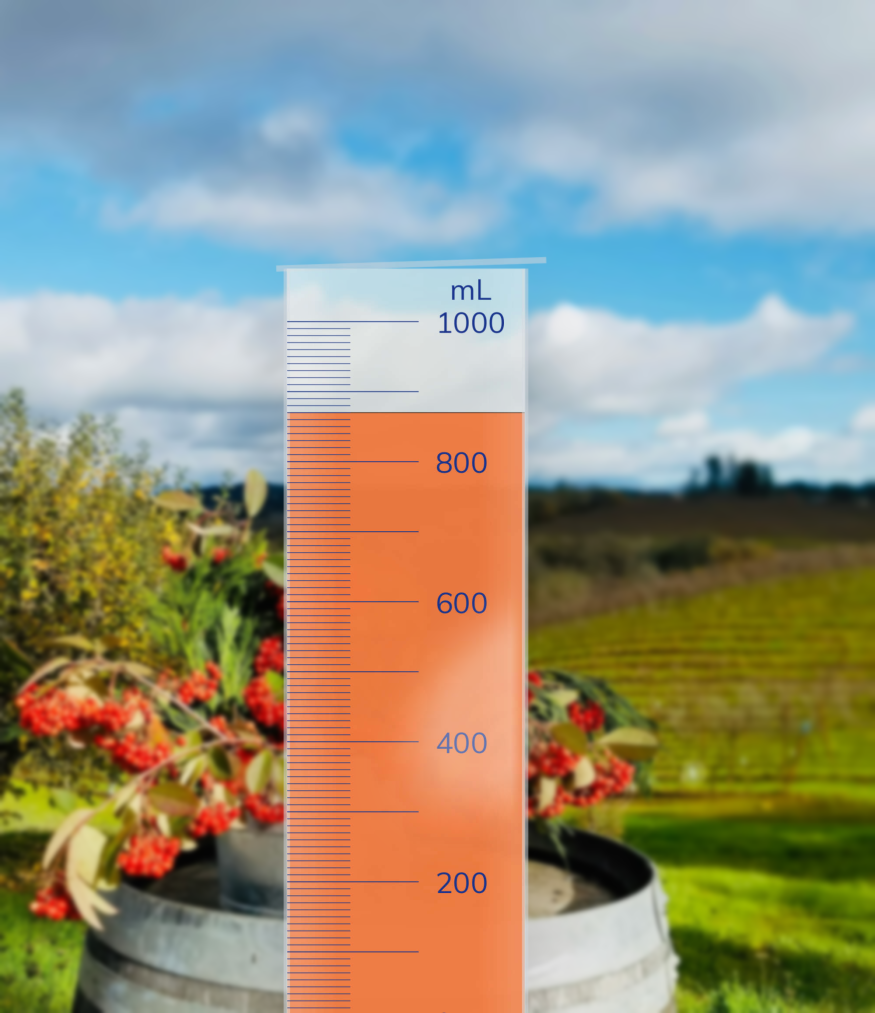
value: **870** mL
